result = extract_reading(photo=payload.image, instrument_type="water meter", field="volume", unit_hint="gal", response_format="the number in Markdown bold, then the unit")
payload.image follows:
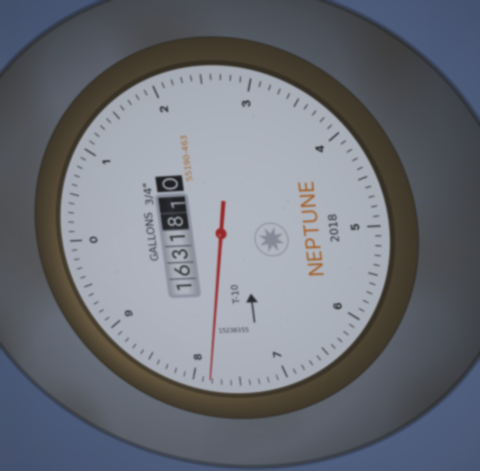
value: **1631807.8** gal
